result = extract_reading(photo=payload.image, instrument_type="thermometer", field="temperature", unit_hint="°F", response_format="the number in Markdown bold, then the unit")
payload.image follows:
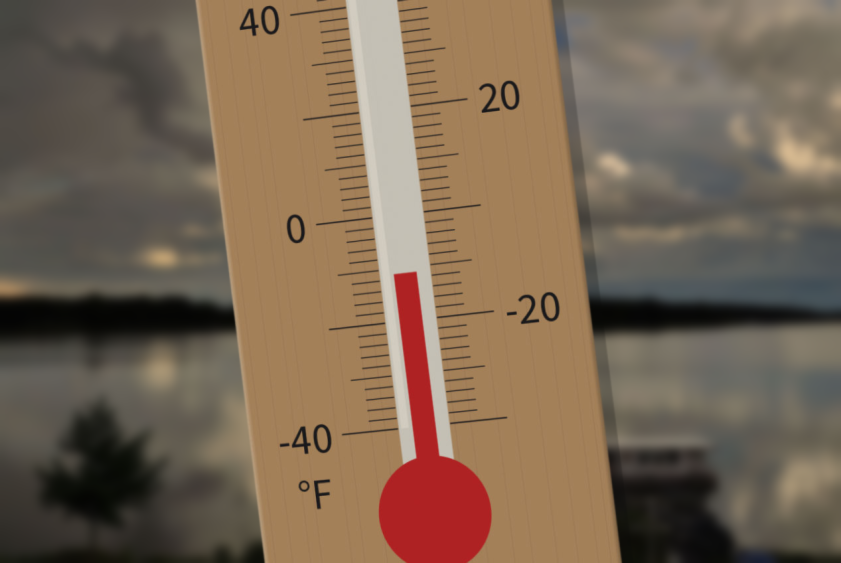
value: **-11** °F
